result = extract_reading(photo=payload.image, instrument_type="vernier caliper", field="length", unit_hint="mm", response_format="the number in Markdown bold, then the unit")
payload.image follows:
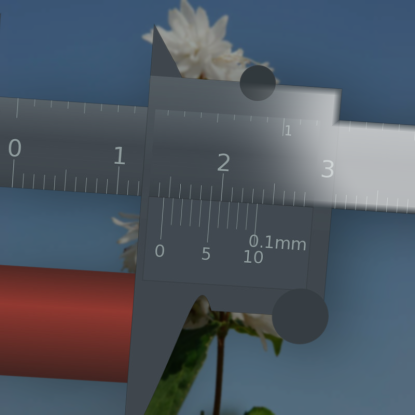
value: **14.5** mm
